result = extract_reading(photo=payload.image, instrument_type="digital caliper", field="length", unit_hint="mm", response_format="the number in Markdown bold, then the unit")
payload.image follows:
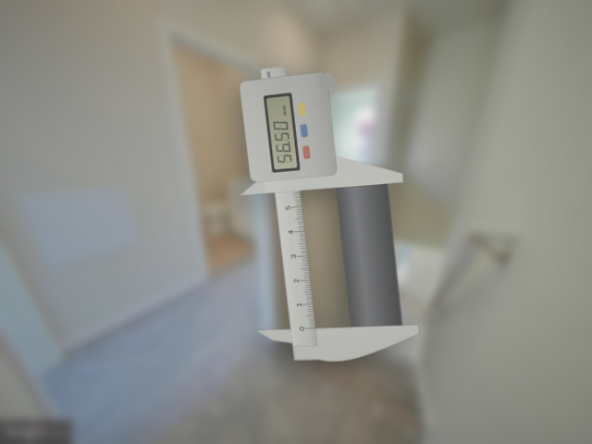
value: **56.50** mm
